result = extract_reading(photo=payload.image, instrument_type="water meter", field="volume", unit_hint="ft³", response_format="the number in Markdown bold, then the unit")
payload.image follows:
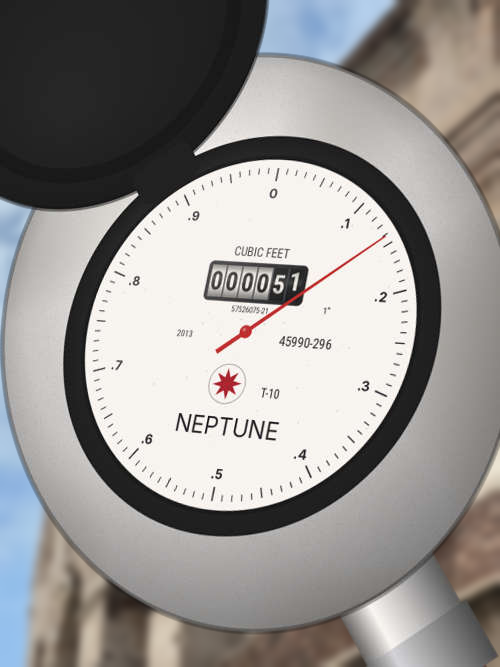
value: **51.14** ft³
